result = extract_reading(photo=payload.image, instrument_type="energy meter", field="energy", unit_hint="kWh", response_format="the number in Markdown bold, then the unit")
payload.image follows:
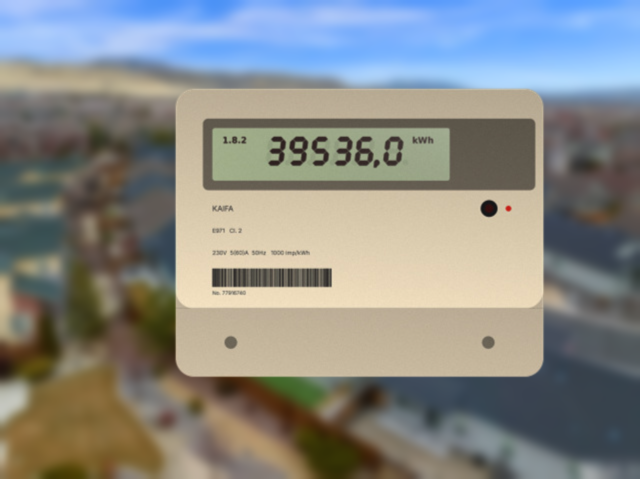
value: **39536.0** kWh
